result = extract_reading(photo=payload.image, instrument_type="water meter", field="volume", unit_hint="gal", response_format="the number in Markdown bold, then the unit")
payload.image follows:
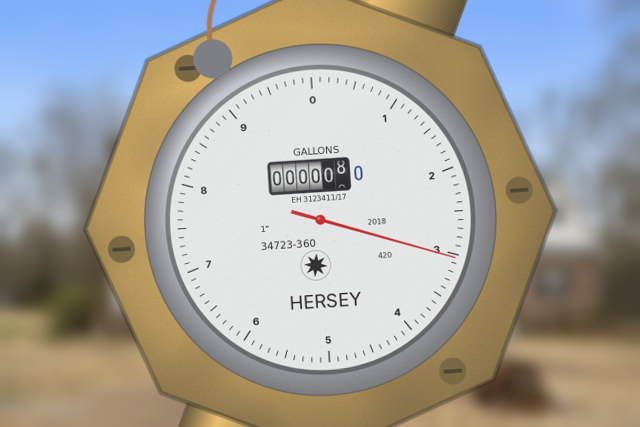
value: **83.0** gal
